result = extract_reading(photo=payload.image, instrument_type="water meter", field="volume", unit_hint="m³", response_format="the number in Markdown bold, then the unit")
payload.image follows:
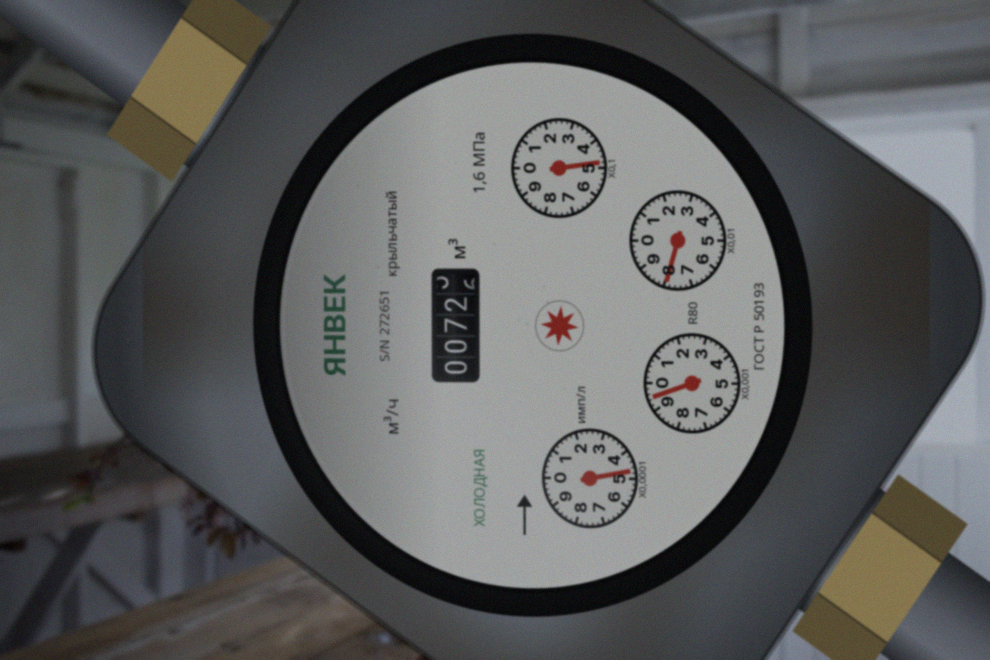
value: **725.4794** m³
